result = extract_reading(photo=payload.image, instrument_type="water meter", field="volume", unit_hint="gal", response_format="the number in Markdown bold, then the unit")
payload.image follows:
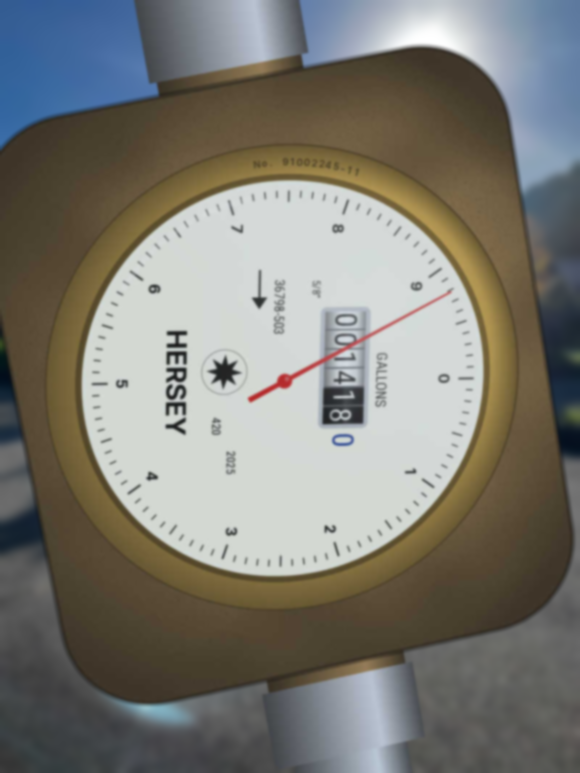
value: **14179.2** gal
